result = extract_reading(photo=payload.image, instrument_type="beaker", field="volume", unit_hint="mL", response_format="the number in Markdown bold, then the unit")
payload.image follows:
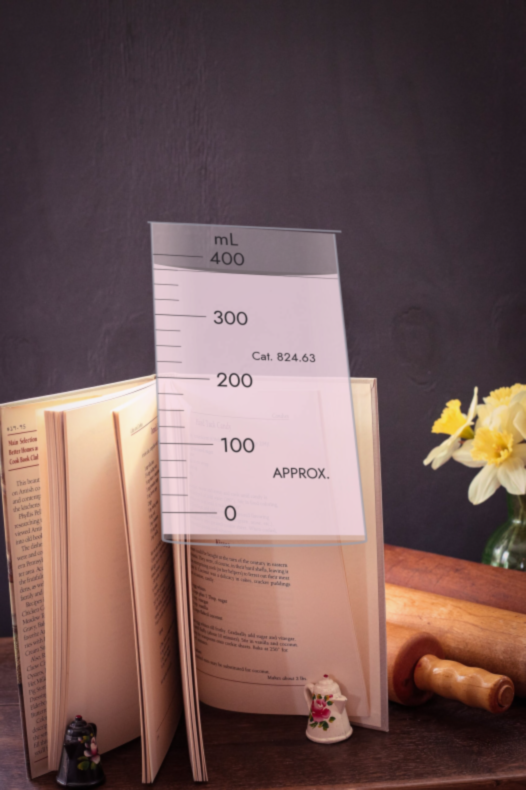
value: **375** mL
